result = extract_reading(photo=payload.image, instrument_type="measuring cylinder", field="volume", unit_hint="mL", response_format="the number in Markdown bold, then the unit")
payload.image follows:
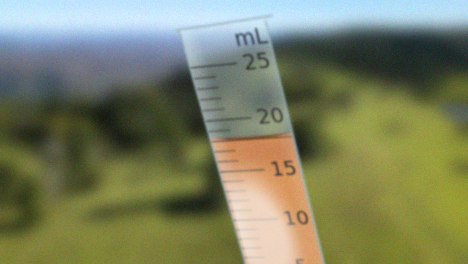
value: **18** mL
